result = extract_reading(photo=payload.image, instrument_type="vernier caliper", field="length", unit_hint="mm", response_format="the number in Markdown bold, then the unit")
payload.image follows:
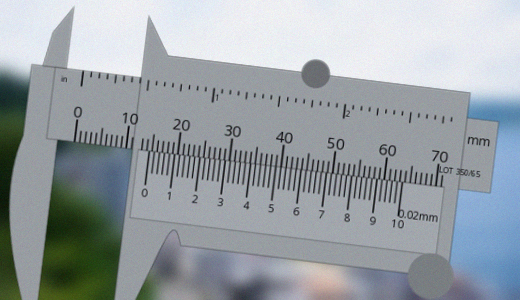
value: **14.5** mm
